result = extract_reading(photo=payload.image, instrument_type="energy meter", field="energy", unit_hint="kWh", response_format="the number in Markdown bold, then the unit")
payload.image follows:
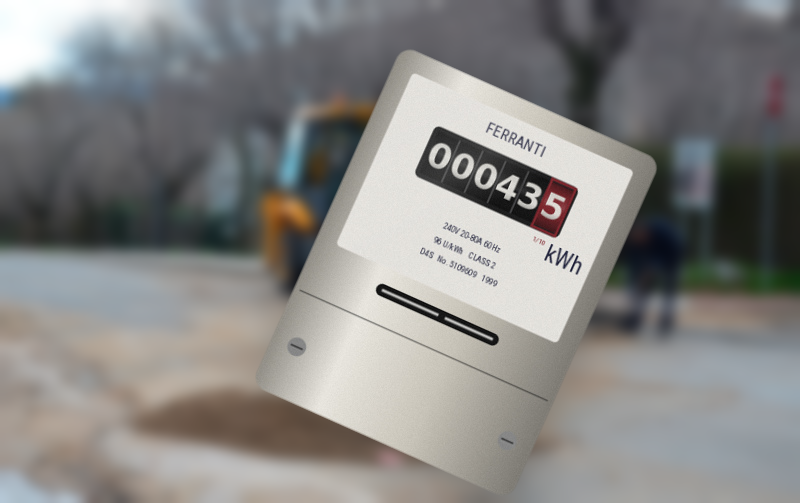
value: **43.5** kWh
